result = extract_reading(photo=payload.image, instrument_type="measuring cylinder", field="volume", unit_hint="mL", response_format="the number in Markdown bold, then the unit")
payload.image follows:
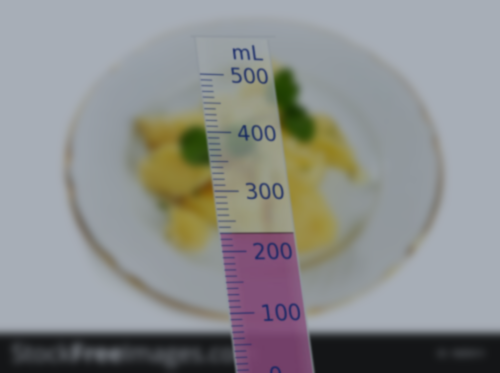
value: **230** mL
